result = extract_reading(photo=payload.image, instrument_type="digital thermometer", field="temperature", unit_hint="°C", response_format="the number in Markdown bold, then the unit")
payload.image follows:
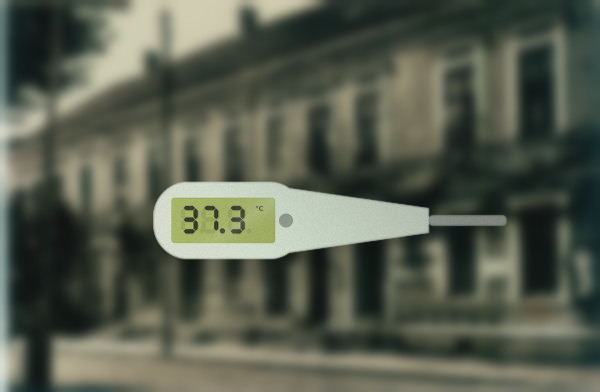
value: **37.3** °C
